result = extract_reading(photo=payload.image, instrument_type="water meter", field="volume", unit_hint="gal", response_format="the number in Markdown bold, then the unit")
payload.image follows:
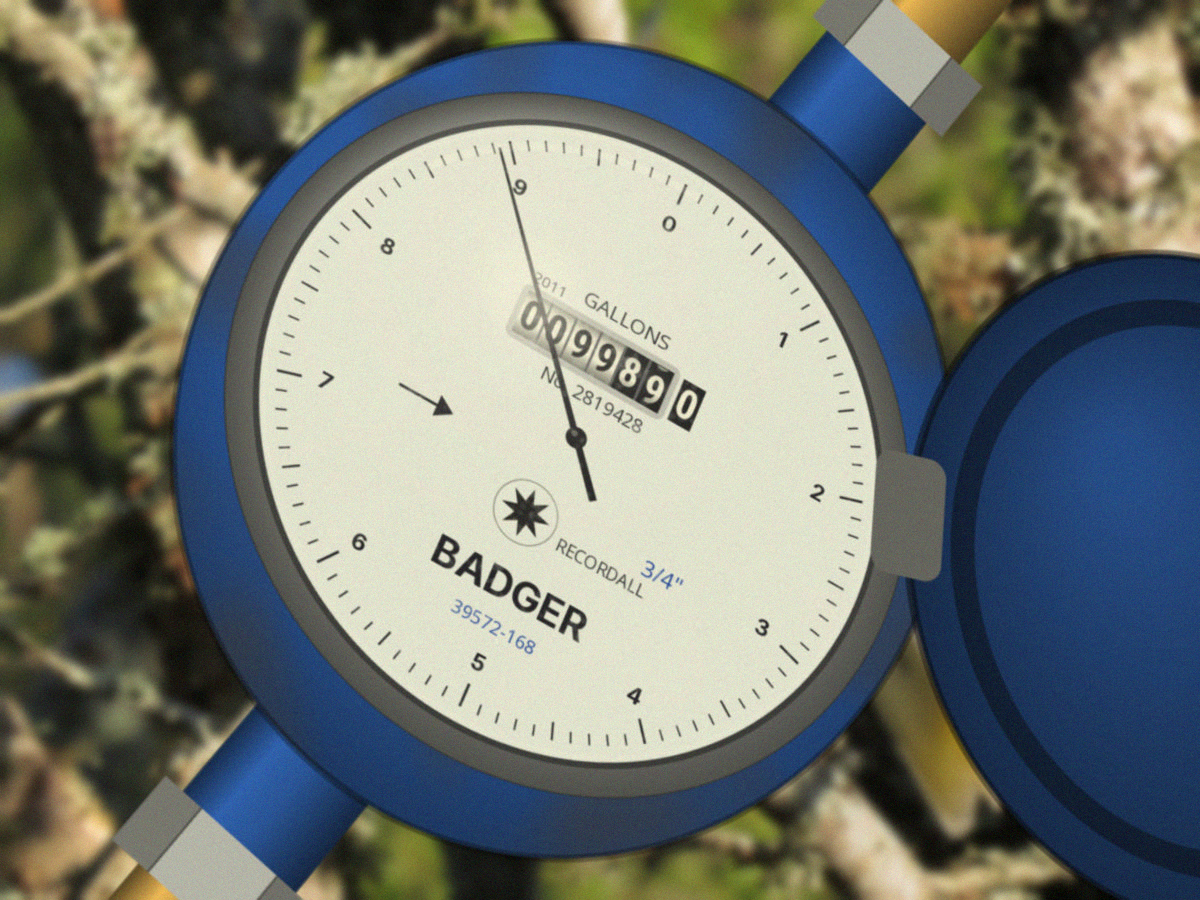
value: **99888.9** gal
